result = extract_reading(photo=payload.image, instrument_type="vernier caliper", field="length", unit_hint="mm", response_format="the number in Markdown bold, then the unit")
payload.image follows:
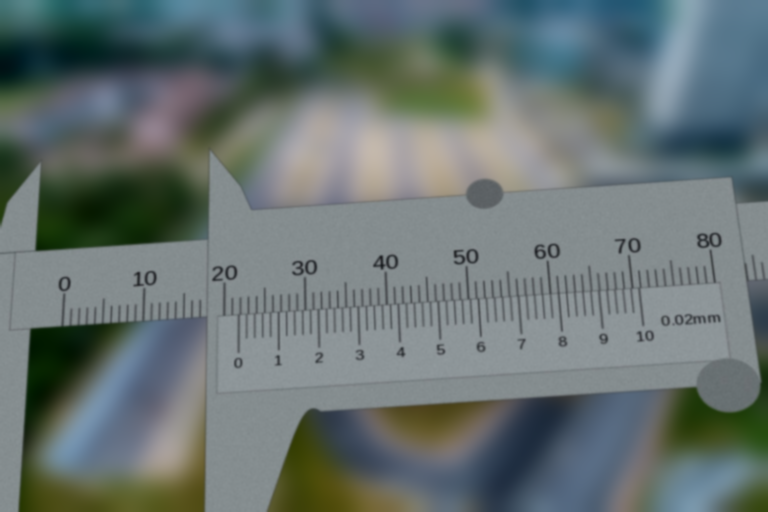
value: **21.8** mm
